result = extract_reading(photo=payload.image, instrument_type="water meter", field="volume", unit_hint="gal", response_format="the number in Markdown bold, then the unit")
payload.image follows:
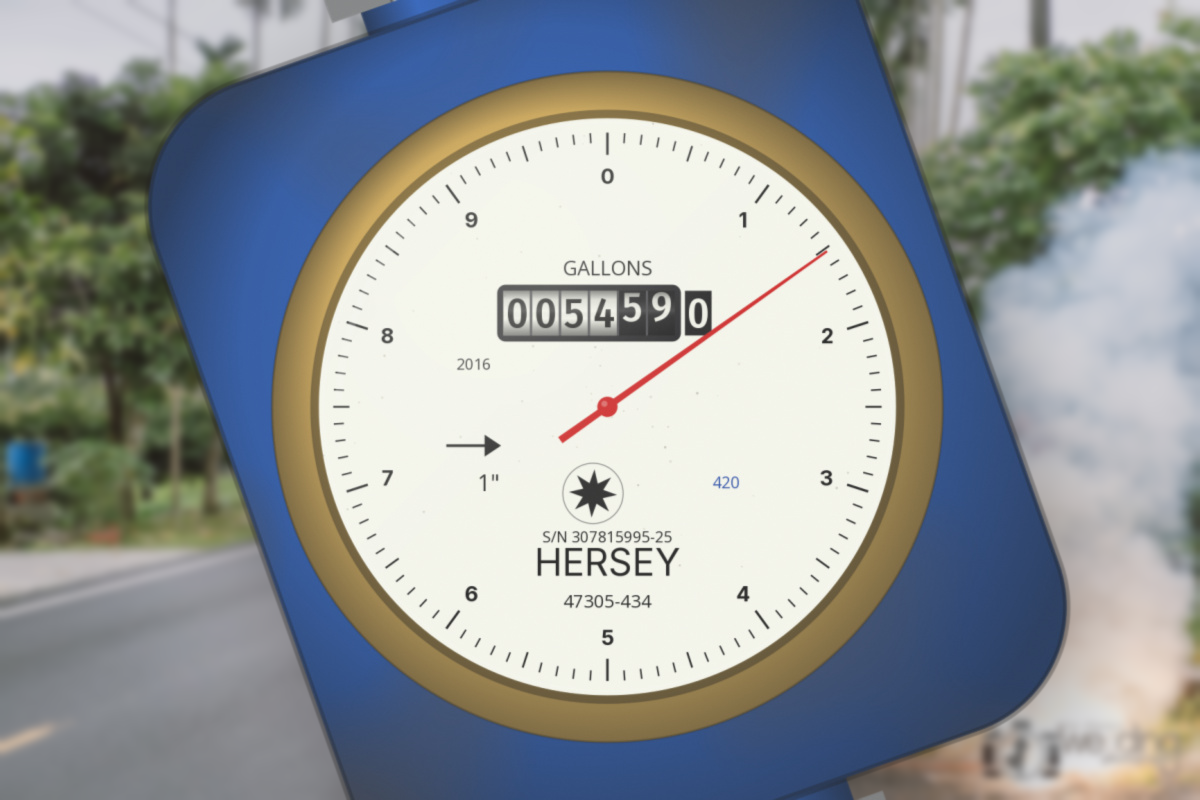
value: **54591.5** gal
